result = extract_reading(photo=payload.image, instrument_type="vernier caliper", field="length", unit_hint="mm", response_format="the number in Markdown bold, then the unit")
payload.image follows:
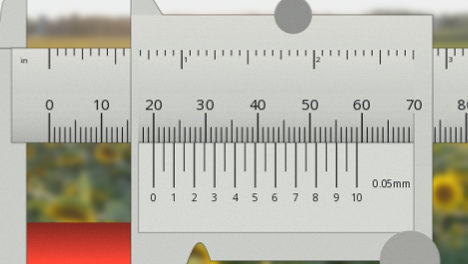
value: **20.0** mm
